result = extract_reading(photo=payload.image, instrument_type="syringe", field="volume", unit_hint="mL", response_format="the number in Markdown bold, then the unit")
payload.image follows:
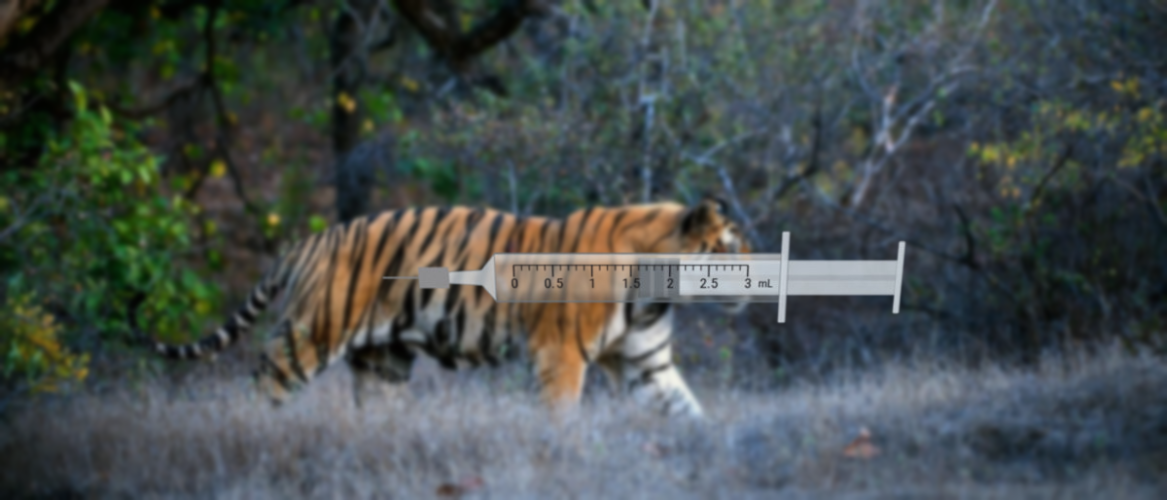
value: **1.6** mL
